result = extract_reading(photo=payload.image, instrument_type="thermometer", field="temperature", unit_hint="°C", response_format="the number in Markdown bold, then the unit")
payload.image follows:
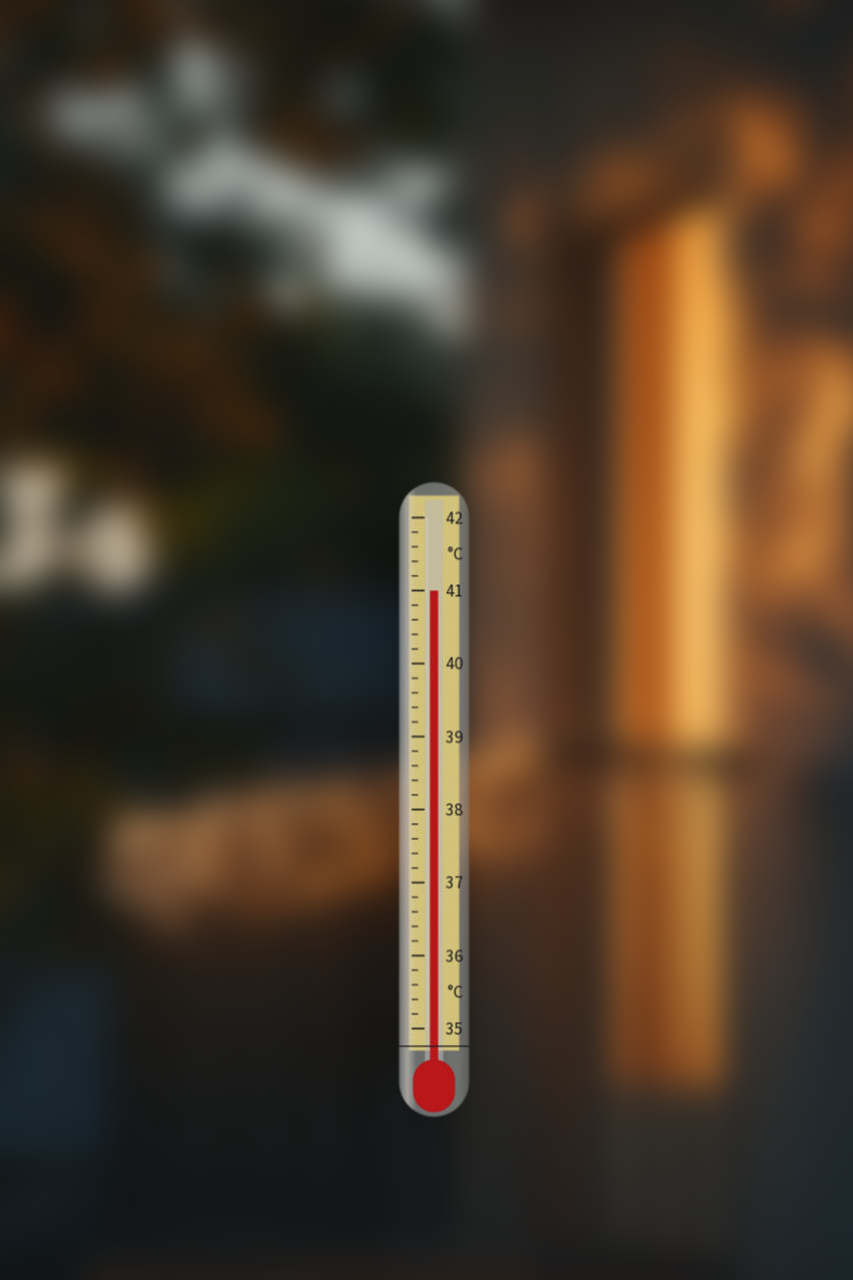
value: **41** °C
